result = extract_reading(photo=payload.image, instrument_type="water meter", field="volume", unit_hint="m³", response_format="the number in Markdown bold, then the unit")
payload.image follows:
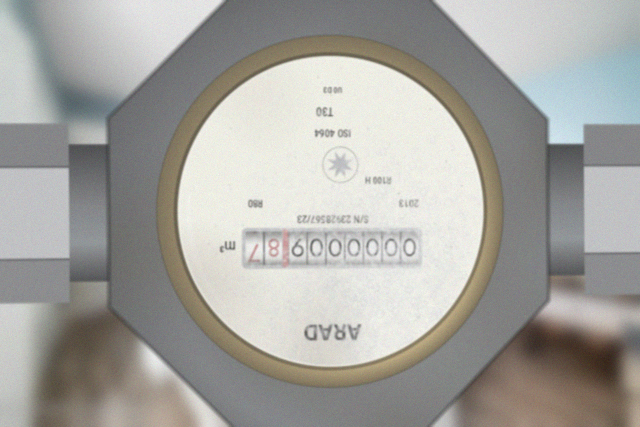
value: **9.87** m³
